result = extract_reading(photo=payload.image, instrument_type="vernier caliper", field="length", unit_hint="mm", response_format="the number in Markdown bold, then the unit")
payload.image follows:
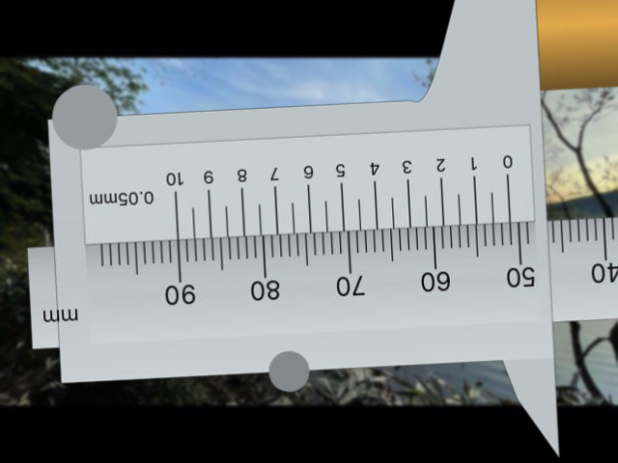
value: **51.0** mm
